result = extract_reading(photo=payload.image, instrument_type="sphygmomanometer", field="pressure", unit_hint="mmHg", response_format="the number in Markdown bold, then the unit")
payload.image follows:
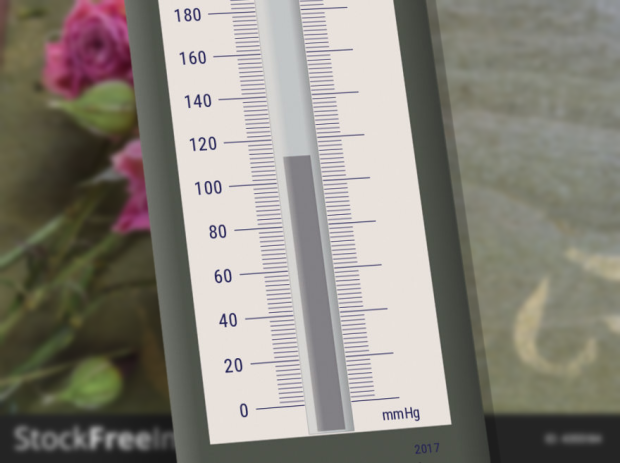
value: **112** mmHg
